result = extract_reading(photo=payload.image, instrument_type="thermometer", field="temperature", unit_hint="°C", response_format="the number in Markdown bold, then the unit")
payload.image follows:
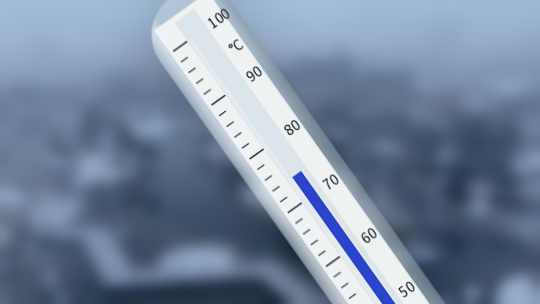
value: **74** °C
